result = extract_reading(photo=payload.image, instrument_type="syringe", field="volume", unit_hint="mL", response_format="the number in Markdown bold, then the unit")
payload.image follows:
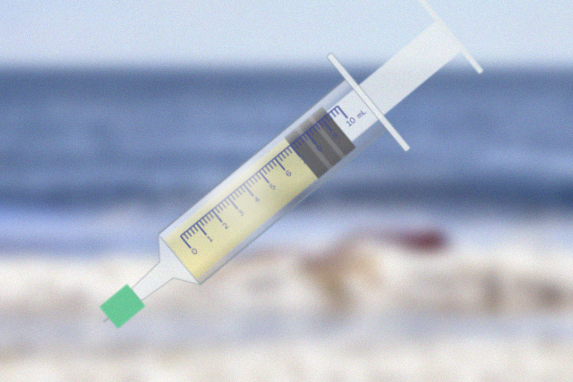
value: **7** mL
